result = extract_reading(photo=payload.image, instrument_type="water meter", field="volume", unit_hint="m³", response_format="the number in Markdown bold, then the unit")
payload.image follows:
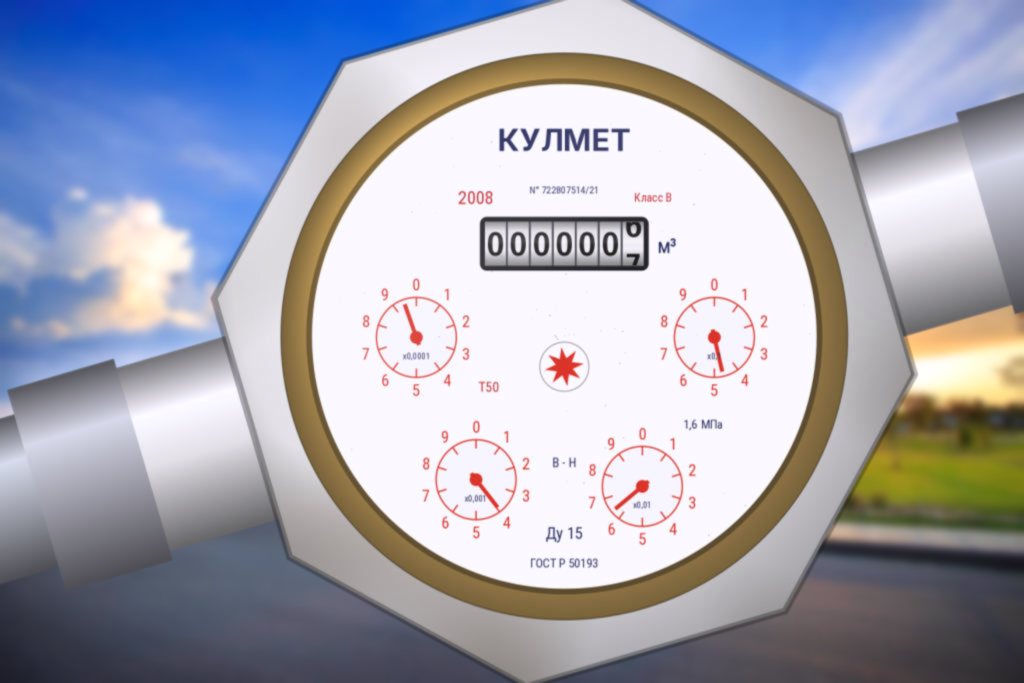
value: **6.4639** m³
